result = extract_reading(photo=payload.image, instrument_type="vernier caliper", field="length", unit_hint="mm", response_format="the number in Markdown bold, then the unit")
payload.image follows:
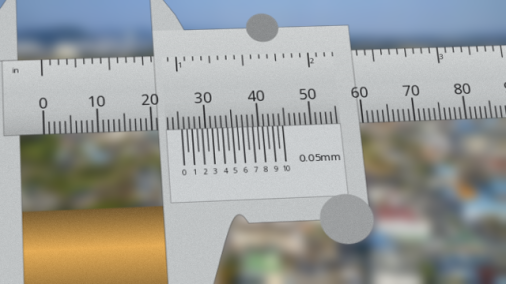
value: **25.6** mm
